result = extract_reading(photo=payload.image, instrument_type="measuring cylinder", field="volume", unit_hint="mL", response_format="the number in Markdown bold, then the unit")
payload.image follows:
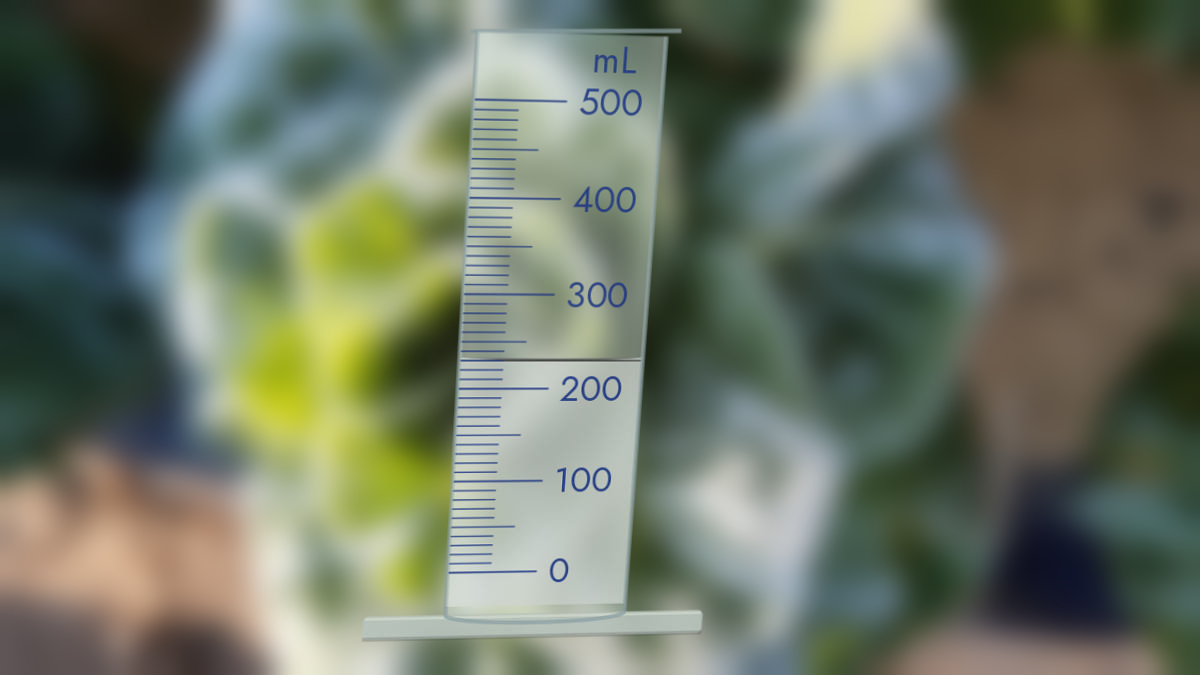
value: **230** mL
